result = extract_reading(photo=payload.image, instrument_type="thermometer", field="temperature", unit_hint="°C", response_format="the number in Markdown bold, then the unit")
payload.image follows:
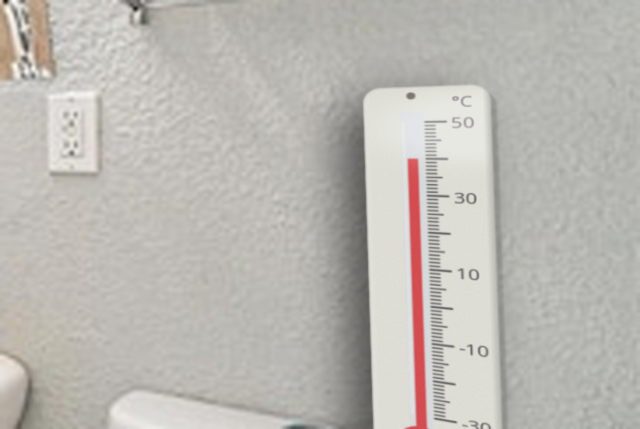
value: **40** °C
